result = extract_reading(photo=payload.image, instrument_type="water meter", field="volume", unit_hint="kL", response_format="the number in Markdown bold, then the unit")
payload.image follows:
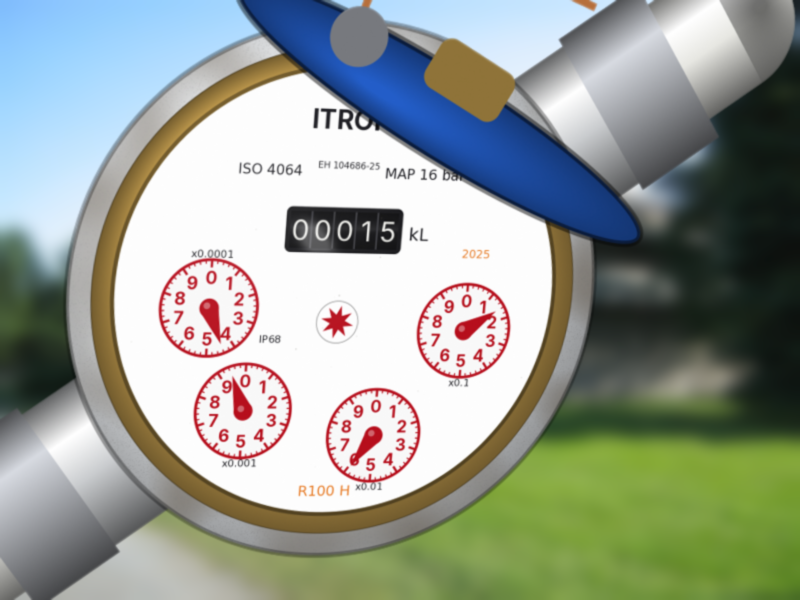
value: **15.1594** kL
